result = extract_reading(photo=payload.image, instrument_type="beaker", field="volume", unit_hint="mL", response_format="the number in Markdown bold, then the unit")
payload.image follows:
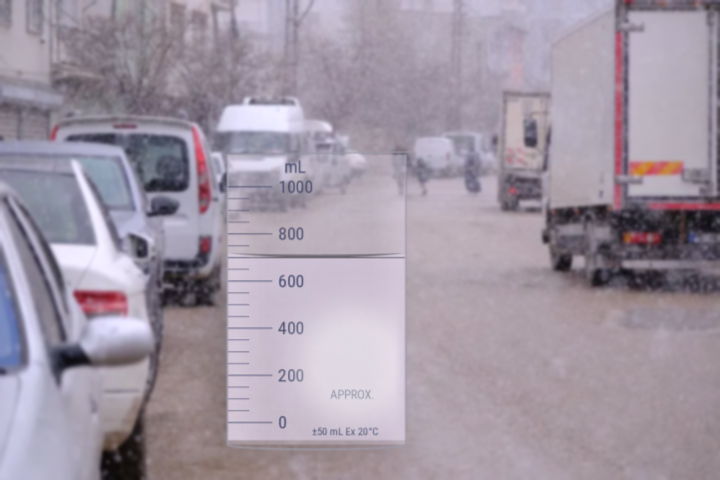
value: **700** mL
